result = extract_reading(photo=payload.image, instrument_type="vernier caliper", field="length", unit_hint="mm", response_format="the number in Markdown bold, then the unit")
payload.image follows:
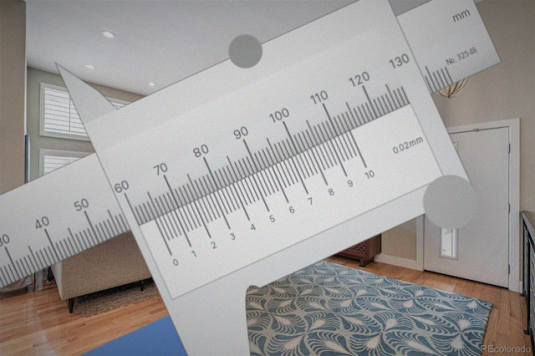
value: **64.0** mm
